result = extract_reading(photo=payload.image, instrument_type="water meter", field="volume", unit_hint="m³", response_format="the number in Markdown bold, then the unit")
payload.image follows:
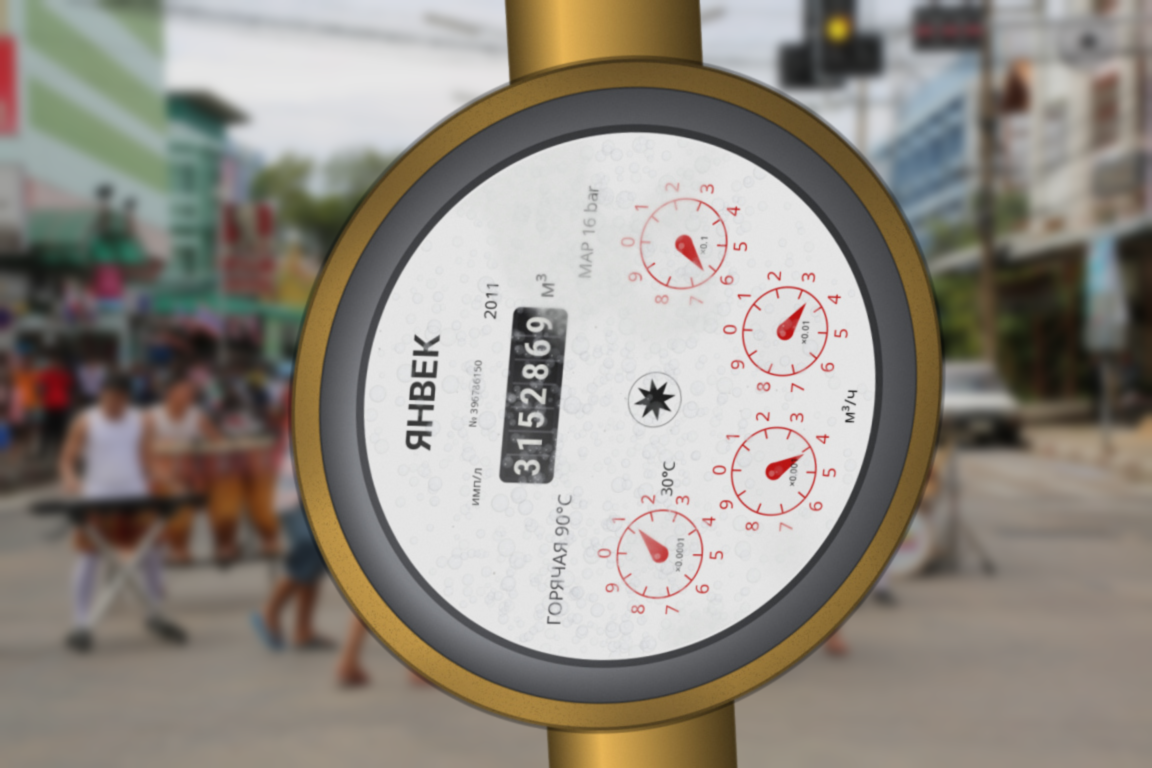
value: **3152869.6341** m³
